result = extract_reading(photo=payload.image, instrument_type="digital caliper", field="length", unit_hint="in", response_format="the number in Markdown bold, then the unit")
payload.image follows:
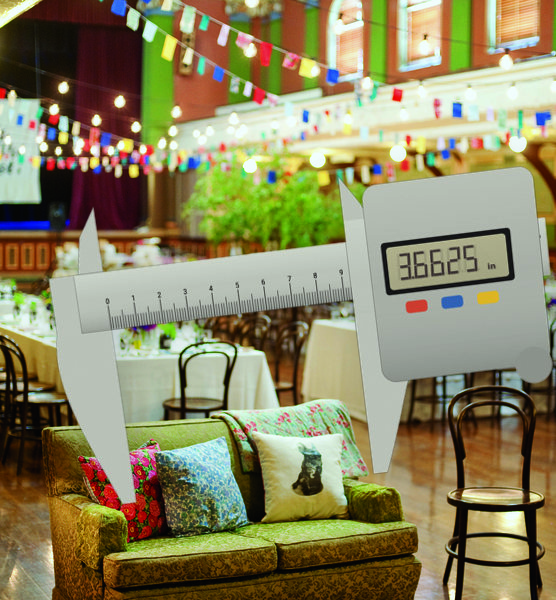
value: **3.6625** in
